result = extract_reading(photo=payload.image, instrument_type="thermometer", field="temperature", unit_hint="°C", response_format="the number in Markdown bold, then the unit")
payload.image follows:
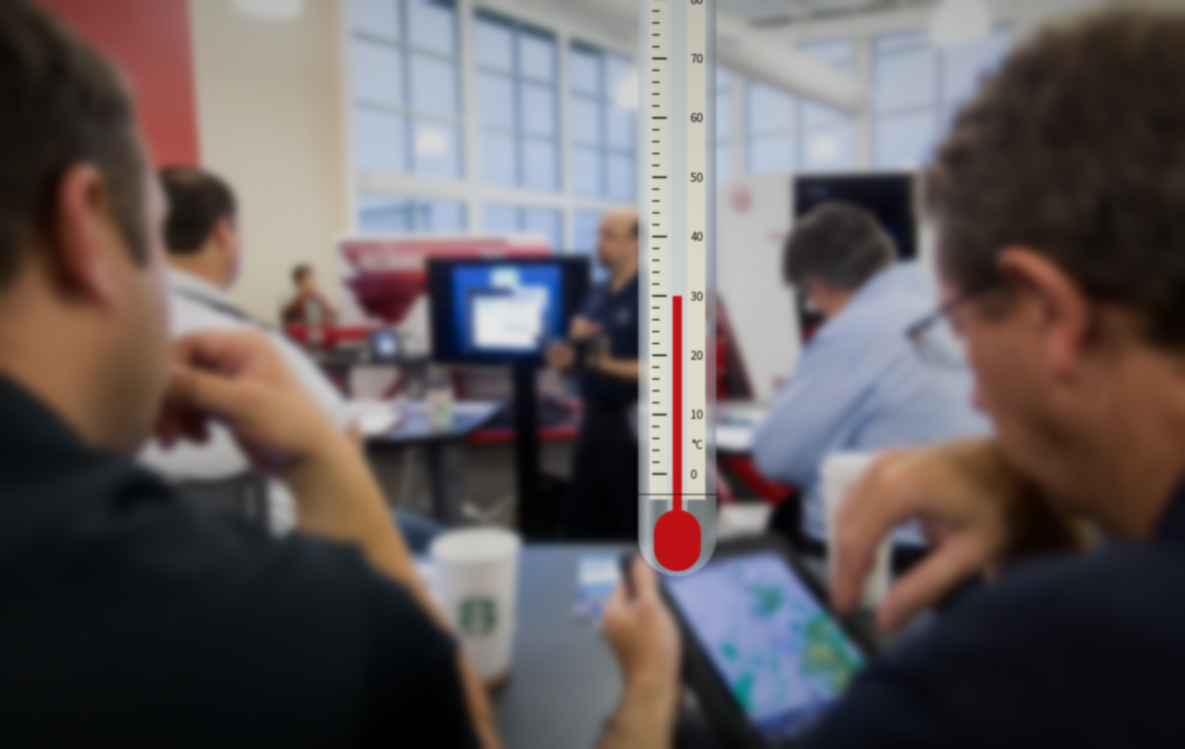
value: **30** °C
